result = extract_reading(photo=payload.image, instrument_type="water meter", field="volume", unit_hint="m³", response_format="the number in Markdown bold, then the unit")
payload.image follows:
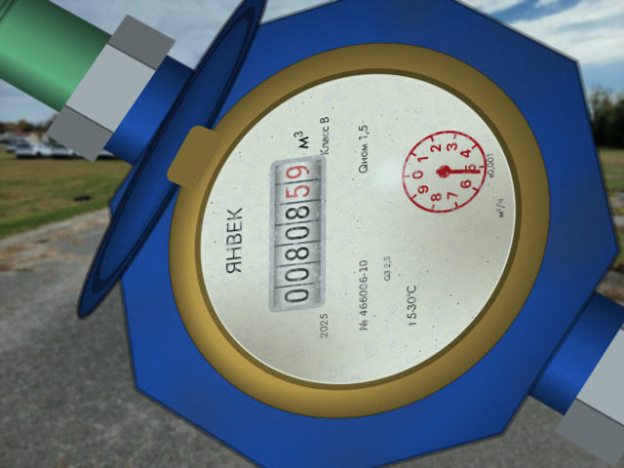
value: **808.595** m³
